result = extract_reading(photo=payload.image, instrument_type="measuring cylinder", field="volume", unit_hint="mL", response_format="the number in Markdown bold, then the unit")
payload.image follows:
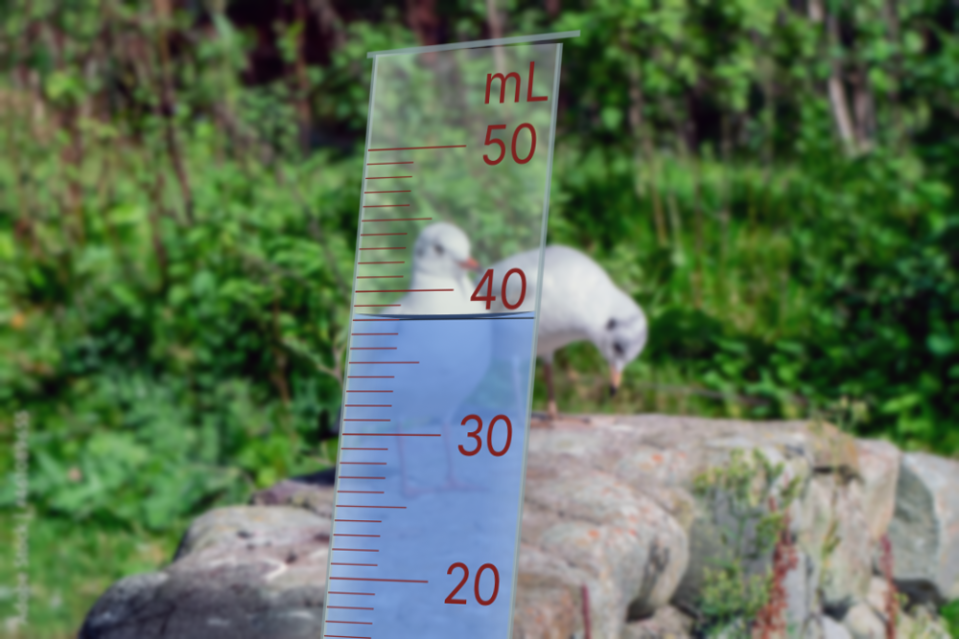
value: **38** mL
